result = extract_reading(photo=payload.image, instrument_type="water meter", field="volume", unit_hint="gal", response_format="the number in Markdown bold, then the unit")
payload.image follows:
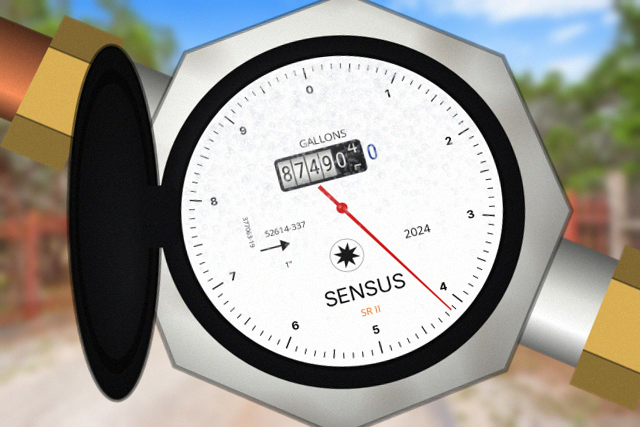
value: **8749044.1** gal
